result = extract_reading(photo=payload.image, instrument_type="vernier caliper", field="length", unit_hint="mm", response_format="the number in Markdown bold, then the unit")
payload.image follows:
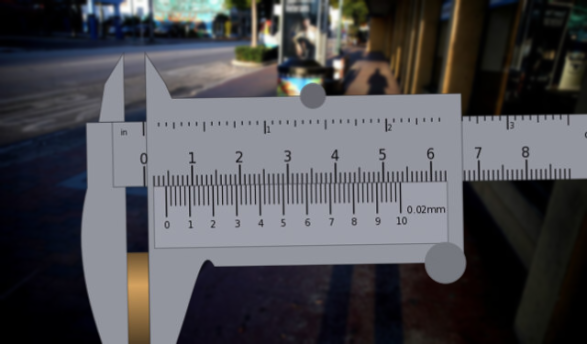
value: **4.5** mm
